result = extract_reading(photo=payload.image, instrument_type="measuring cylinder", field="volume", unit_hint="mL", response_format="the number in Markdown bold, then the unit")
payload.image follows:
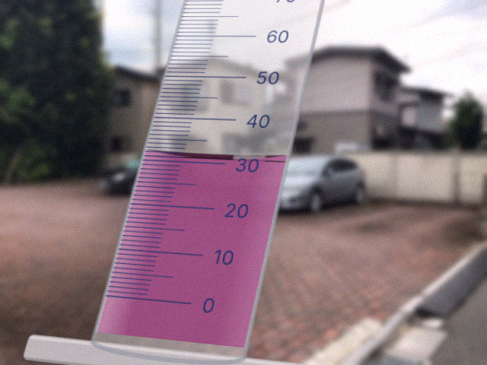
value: **31** mL
